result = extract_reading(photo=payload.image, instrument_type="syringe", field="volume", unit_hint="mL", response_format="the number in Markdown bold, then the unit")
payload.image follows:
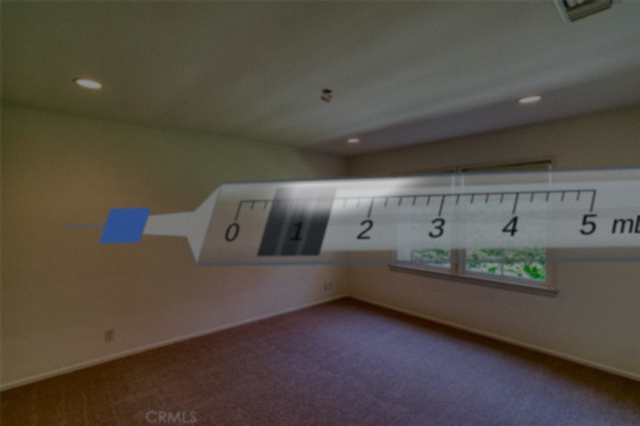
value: **0.5** mL
